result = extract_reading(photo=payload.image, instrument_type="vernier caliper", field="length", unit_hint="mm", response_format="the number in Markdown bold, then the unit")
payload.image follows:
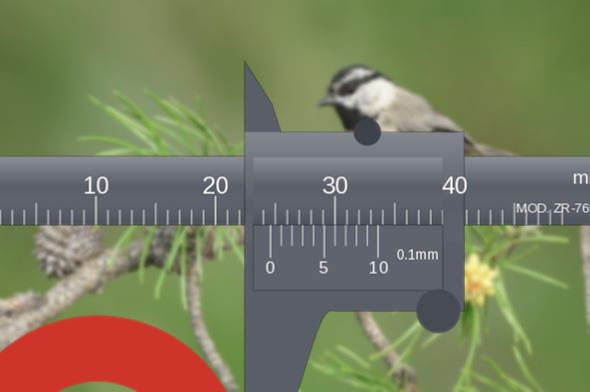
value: **24.6** mm
